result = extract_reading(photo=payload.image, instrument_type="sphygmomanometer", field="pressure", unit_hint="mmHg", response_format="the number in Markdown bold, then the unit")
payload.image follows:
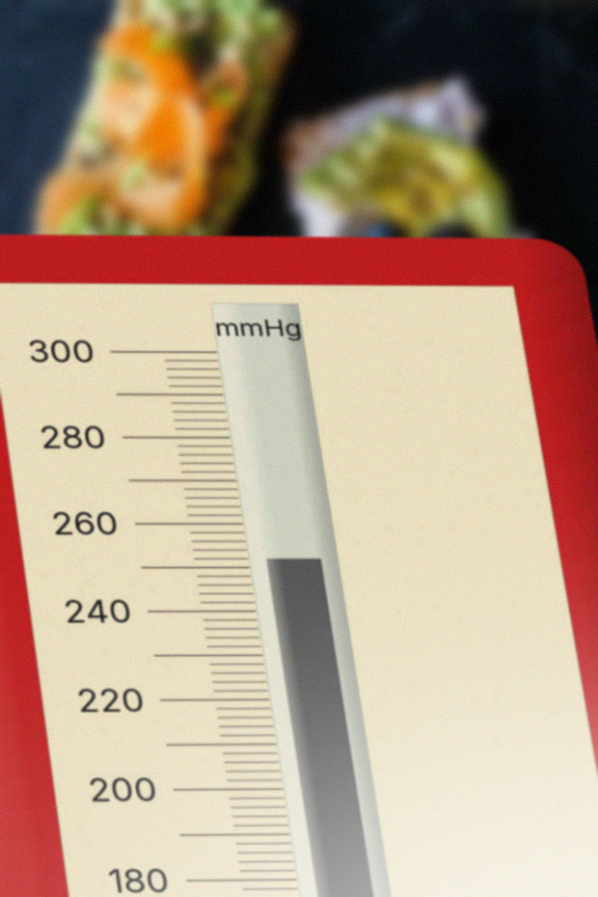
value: **252** mmHg
